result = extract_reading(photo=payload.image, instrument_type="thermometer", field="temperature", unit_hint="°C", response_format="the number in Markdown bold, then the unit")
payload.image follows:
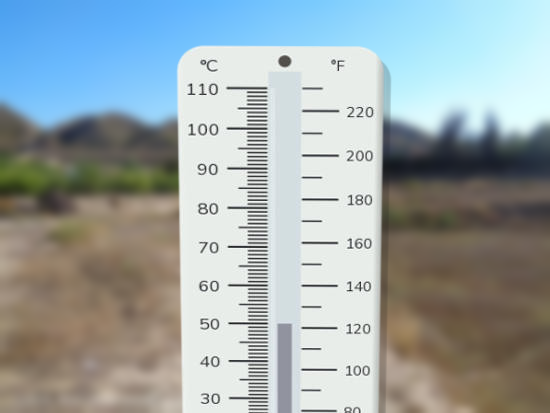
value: **50** °C
